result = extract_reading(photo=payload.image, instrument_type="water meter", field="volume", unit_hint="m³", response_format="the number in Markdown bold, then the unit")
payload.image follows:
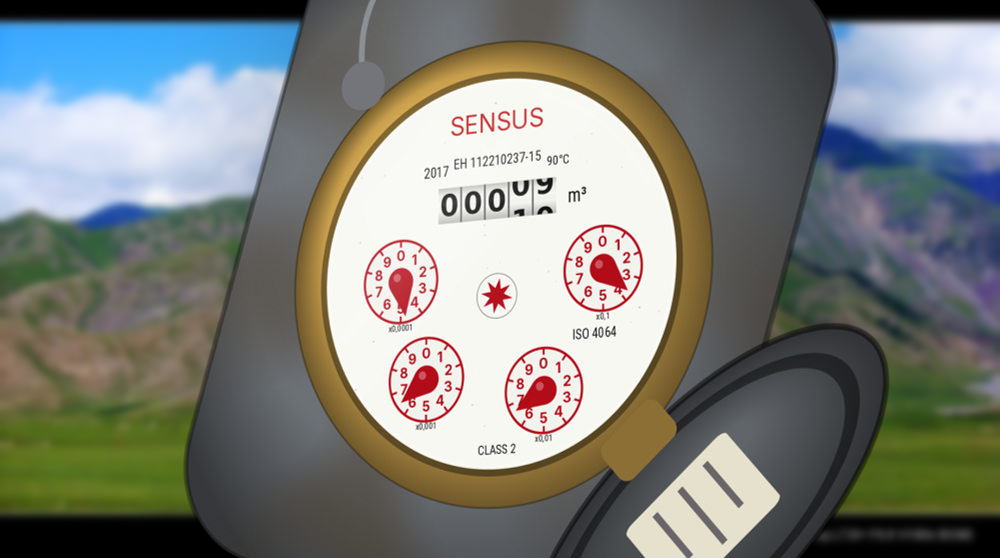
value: **9.3664** m³
